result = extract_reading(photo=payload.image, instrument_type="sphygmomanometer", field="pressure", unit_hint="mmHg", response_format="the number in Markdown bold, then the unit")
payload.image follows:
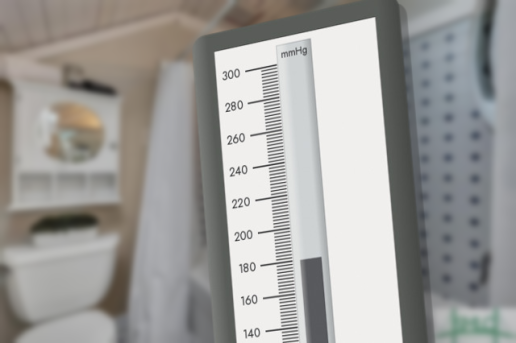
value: **180** mmHg
